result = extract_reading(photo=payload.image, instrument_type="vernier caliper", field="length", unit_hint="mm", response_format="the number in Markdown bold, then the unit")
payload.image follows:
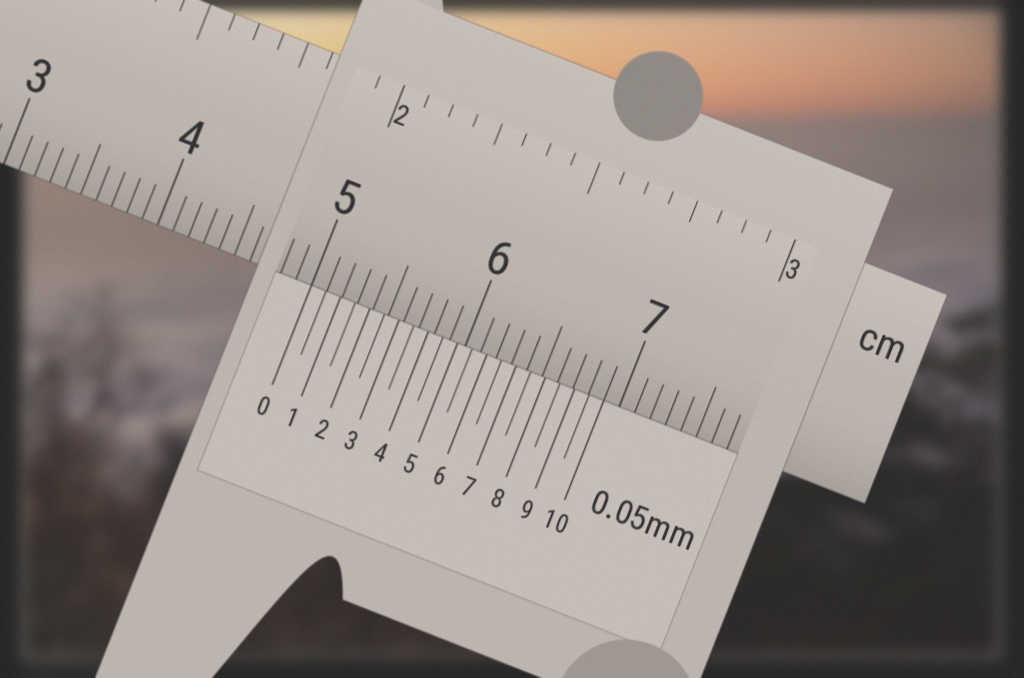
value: **50.0** mm
